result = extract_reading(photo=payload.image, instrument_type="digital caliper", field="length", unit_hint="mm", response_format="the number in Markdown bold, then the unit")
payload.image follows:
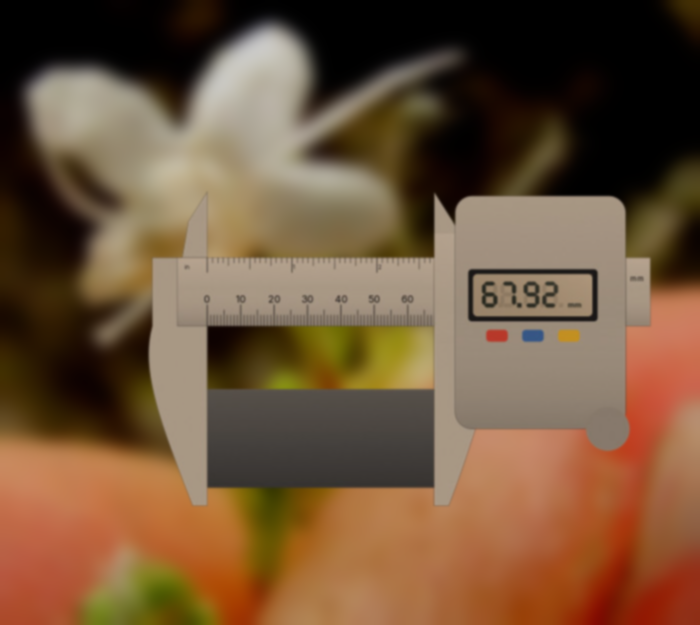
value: **67.92** mm
